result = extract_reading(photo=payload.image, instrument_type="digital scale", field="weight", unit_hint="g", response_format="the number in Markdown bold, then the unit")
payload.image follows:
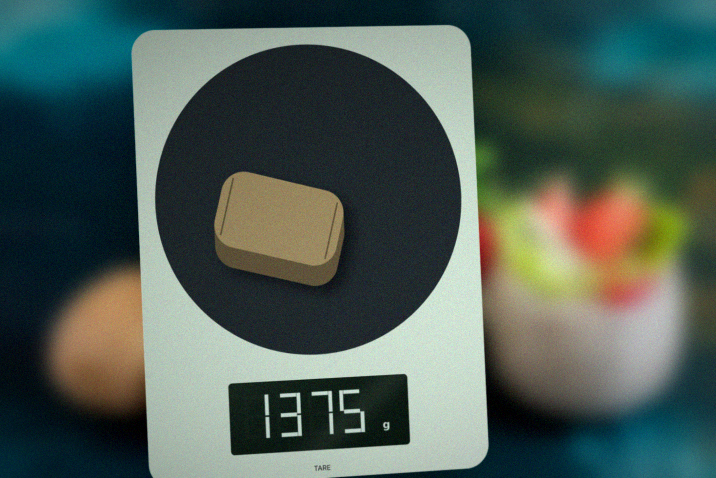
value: **1375** g
